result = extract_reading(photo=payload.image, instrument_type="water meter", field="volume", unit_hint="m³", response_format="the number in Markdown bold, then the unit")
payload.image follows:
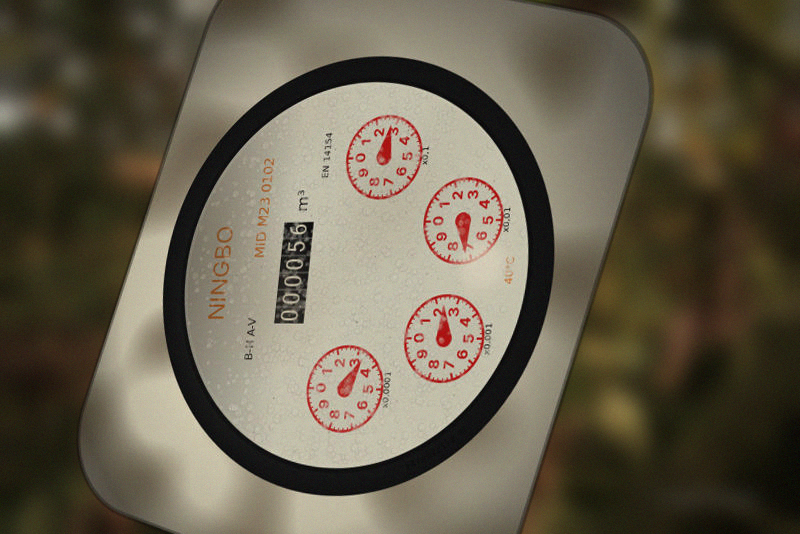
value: **56.2723** m³
